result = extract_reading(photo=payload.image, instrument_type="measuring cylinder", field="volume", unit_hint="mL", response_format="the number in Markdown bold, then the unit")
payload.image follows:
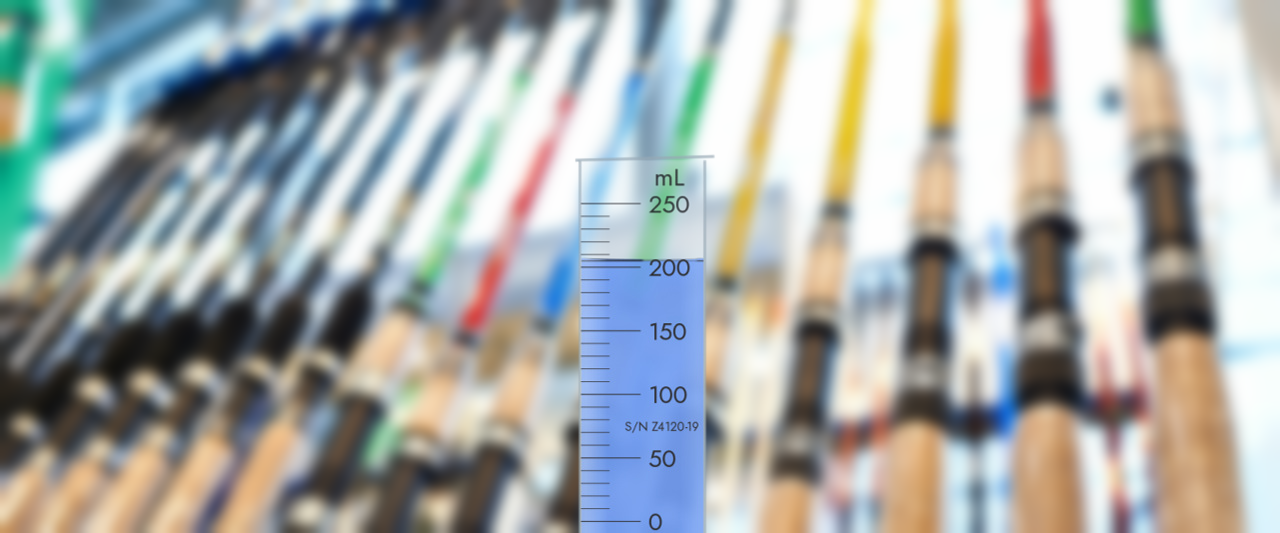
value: **205** mL
